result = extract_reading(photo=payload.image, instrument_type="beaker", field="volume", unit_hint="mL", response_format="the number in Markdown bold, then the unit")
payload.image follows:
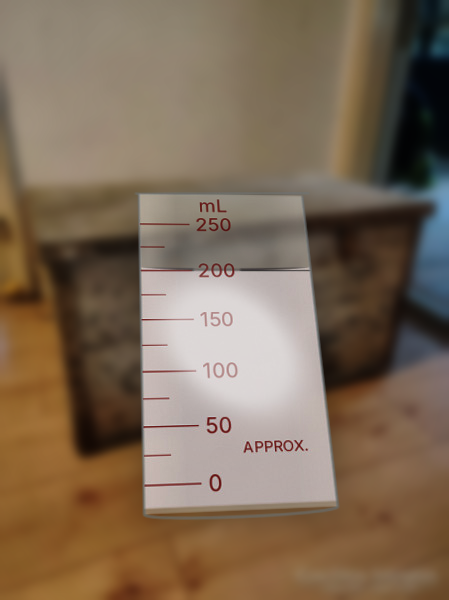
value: **200** mL
